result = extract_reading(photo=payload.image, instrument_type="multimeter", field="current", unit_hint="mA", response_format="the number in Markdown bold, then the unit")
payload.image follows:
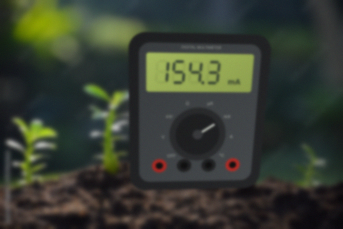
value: **154.3** mA
